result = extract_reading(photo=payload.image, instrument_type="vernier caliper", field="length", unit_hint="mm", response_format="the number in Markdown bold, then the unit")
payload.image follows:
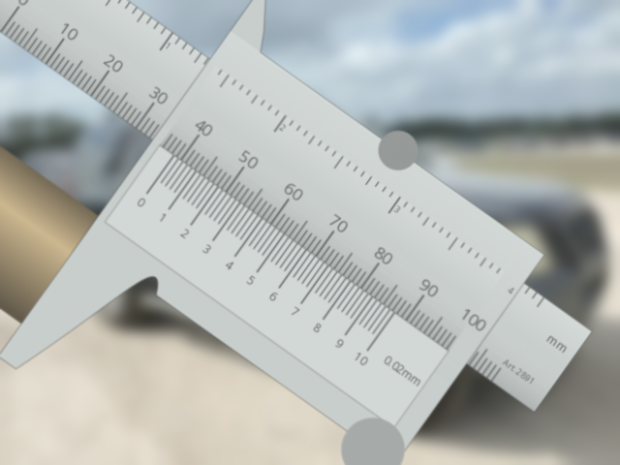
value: **38.5** mm
